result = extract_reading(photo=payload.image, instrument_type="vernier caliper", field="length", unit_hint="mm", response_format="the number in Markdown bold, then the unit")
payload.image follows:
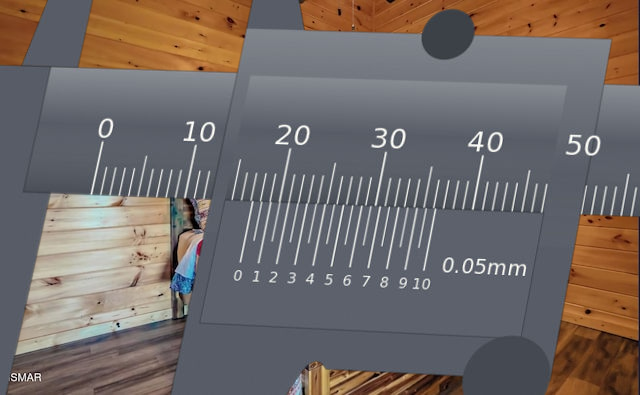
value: **17.2** mm
